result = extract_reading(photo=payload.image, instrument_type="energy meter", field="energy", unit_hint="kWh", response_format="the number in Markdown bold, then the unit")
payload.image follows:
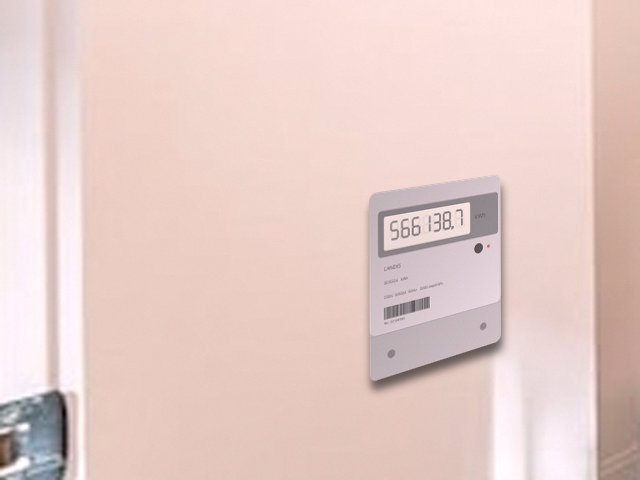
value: **566138.7** kWh
